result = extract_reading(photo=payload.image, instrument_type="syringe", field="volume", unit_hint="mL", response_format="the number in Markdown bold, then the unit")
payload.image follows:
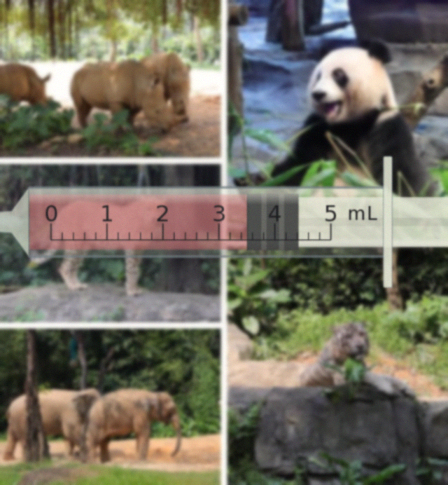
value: **3.5** mL
